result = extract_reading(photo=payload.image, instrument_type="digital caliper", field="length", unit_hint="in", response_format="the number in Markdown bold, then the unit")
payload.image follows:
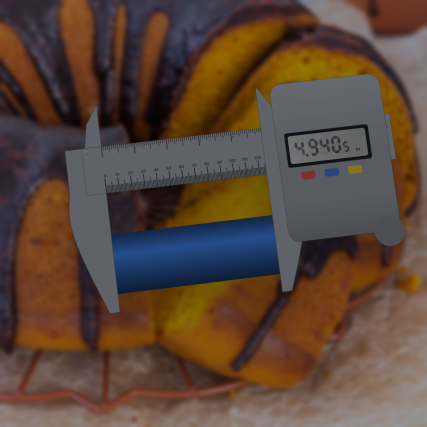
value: **4.9405** in
